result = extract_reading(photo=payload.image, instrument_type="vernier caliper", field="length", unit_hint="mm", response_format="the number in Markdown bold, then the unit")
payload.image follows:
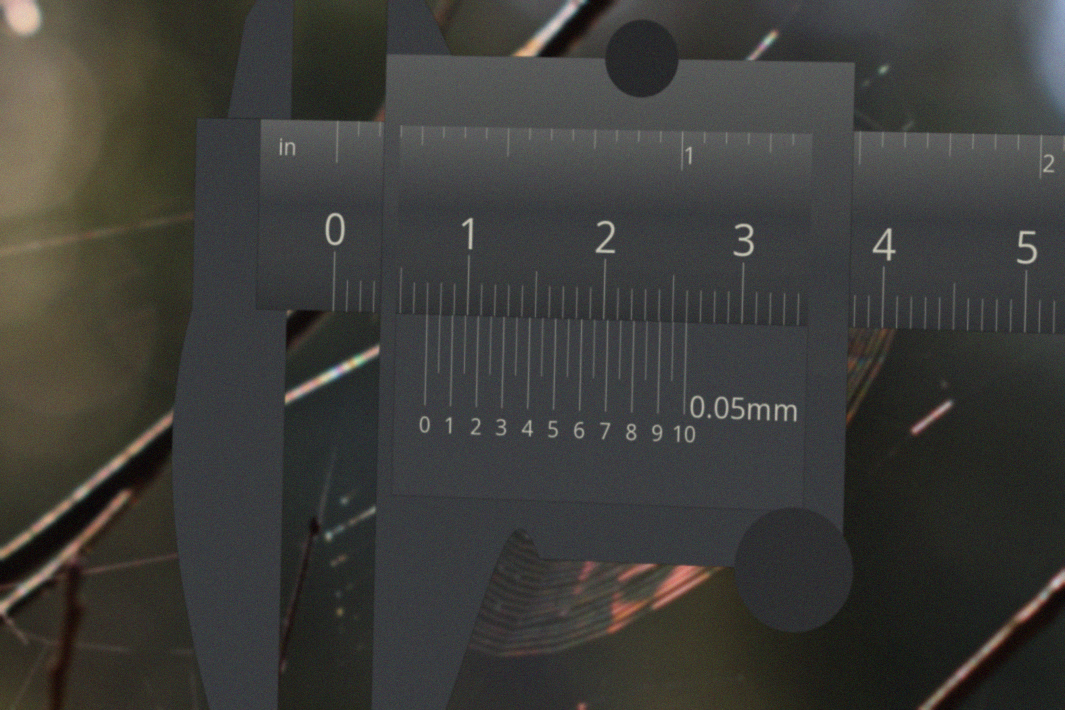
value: **7.0** mm
